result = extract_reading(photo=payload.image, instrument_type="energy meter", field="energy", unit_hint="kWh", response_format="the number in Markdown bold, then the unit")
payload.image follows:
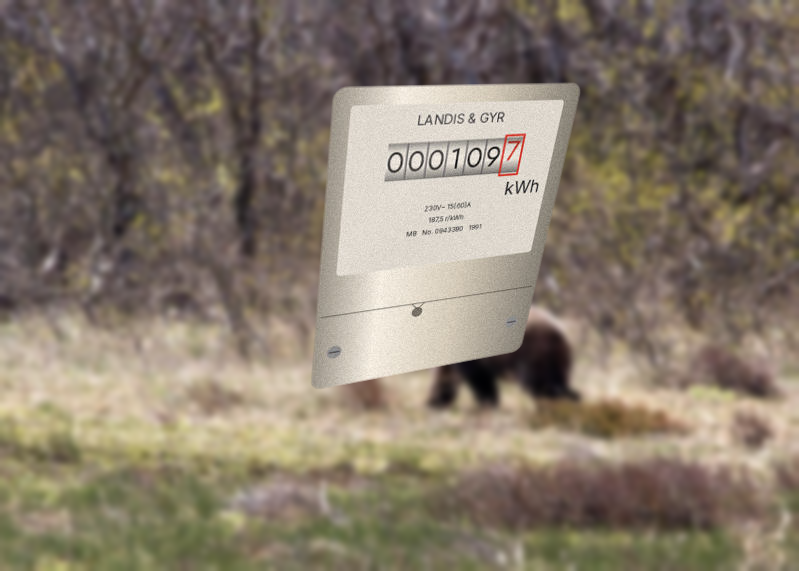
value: **109.7** kWh
